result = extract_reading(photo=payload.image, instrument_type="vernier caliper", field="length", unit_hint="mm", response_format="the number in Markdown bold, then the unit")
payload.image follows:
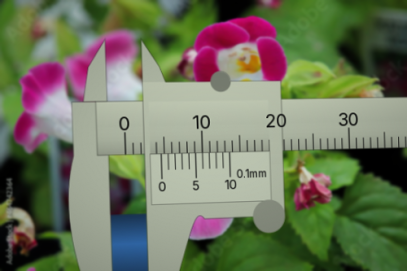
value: **4.6** mm
